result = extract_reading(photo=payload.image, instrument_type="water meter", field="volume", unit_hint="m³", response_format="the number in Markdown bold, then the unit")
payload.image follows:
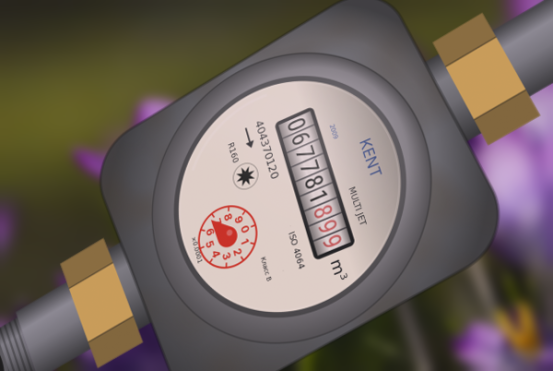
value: **67781.8996** m³
